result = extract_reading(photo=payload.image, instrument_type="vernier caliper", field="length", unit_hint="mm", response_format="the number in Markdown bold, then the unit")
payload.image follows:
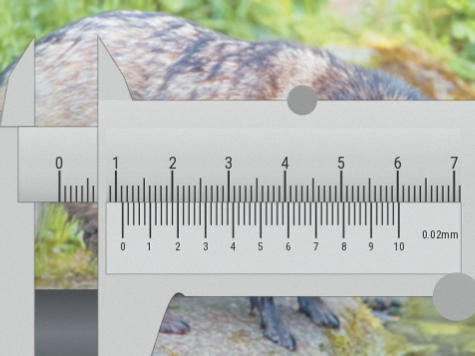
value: **11.2** mm
